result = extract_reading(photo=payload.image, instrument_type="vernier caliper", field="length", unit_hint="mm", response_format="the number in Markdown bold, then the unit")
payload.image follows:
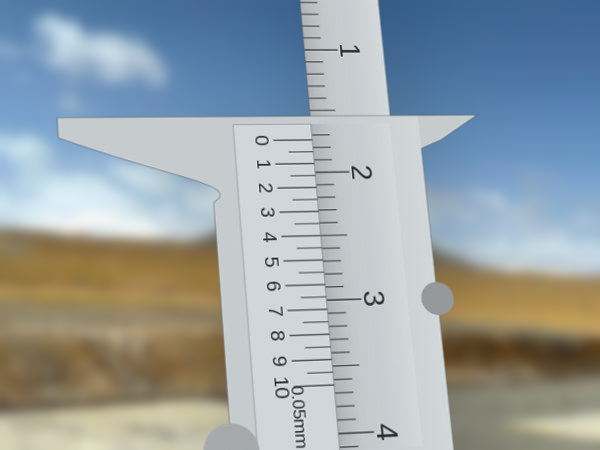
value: **17.4** mm
